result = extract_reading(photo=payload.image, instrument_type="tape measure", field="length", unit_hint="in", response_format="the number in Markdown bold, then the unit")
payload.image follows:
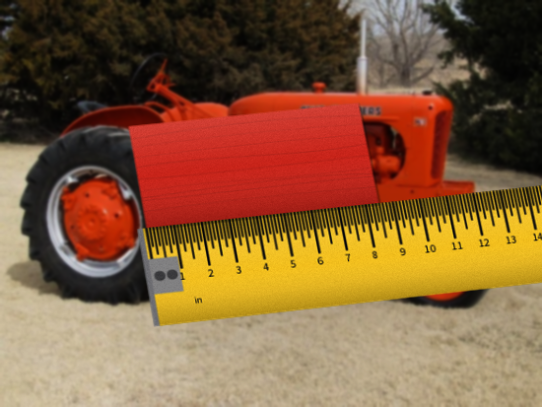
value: **8.5** in
